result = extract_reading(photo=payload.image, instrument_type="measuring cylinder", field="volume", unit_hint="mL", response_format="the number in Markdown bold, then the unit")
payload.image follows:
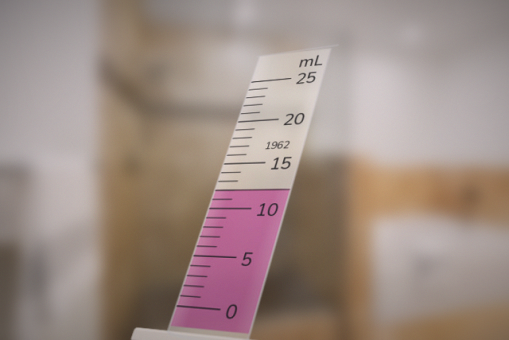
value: **12** mL
